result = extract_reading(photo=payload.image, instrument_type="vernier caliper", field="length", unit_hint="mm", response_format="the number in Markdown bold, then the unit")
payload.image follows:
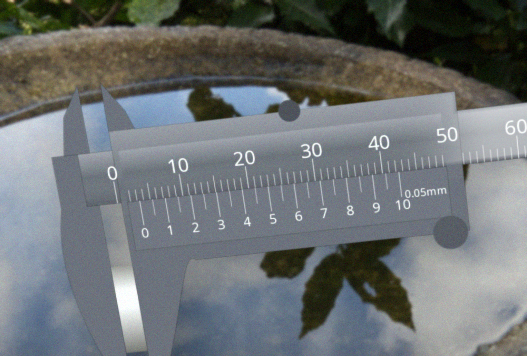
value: **3.4** mm
